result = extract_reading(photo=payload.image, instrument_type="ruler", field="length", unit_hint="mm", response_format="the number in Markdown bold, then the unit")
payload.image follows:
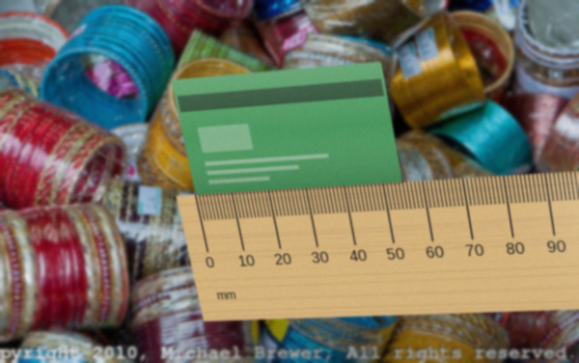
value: **55** mm
